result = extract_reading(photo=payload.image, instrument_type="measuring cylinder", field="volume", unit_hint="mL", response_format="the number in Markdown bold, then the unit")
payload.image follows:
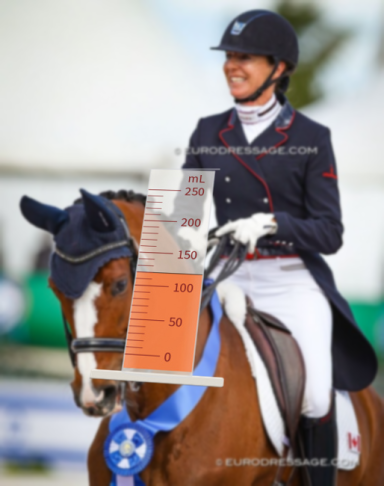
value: **120** mL
